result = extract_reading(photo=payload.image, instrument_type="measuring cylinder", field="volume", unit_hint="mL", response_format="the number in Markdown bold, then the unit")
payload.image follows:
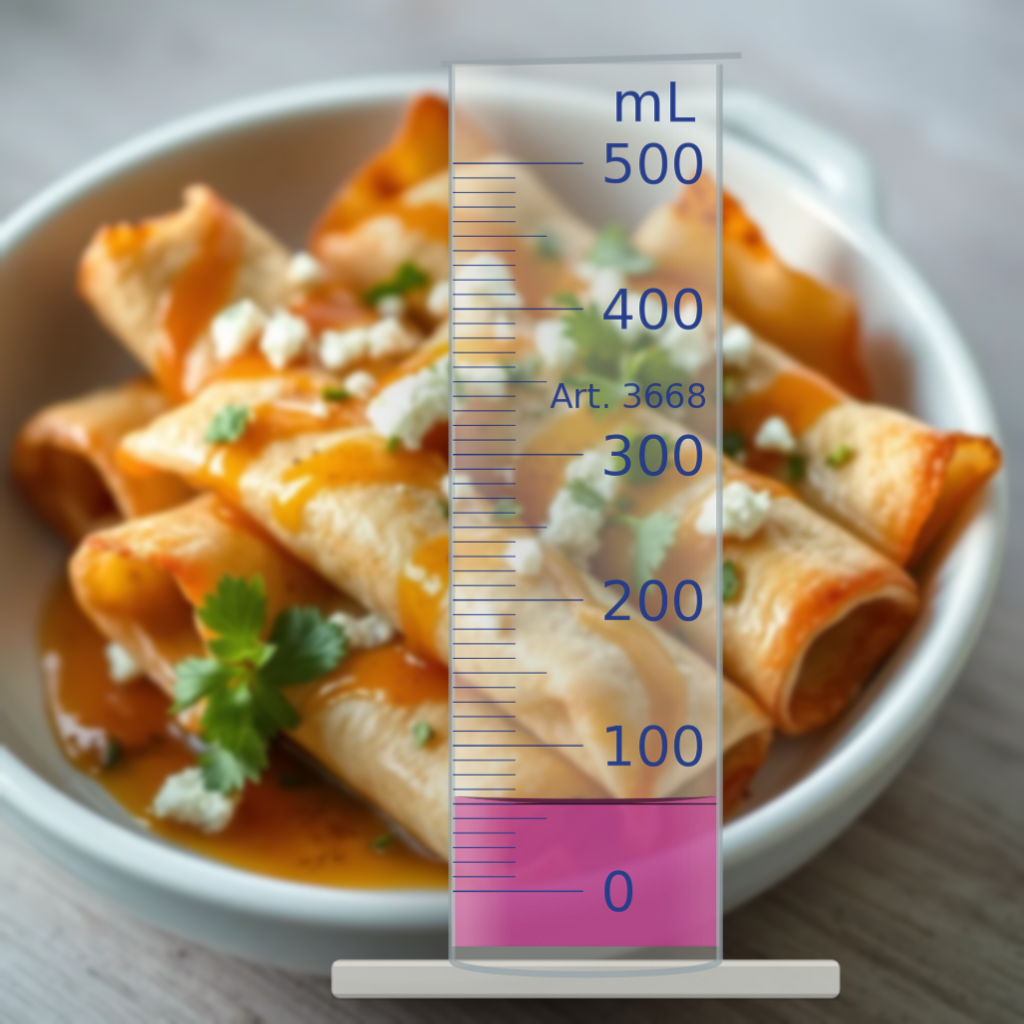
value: **60** mL
